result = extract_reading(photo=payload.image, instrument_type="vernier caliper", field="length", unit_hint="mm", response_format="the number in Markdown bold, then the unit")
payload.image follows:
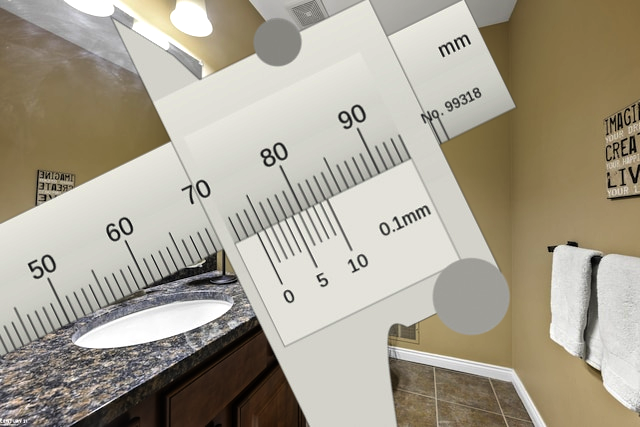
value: **74.2** mm
